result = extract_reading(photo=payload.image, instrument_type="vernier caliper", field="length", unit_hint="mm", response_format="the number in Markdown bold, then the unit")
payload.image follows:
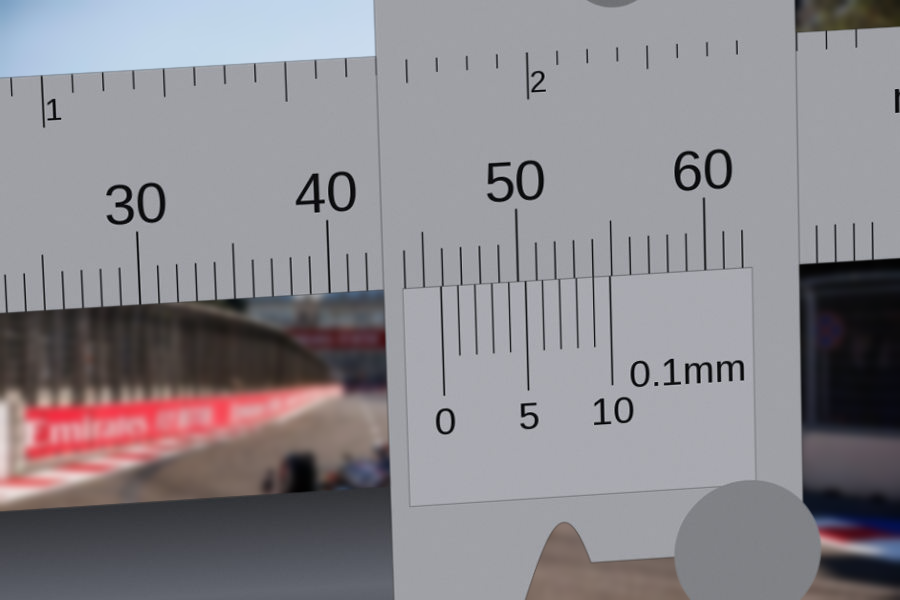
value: **45.9** mm
